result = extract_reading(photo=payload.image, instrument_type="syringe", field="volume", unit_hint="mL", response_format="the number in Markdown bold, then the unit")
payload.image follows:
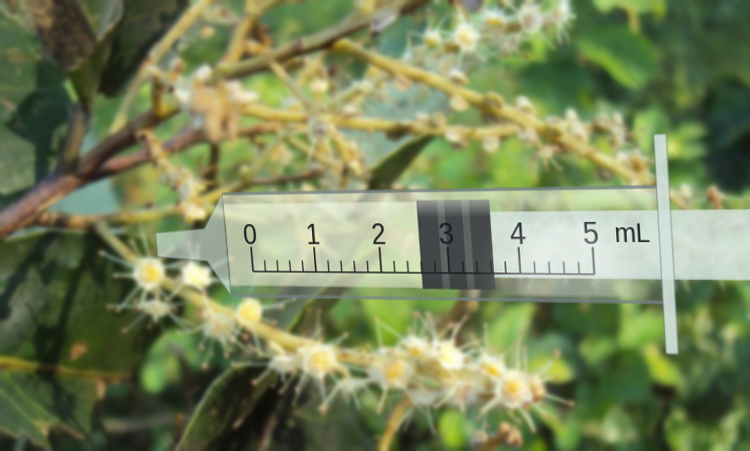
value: **2.6** mL
